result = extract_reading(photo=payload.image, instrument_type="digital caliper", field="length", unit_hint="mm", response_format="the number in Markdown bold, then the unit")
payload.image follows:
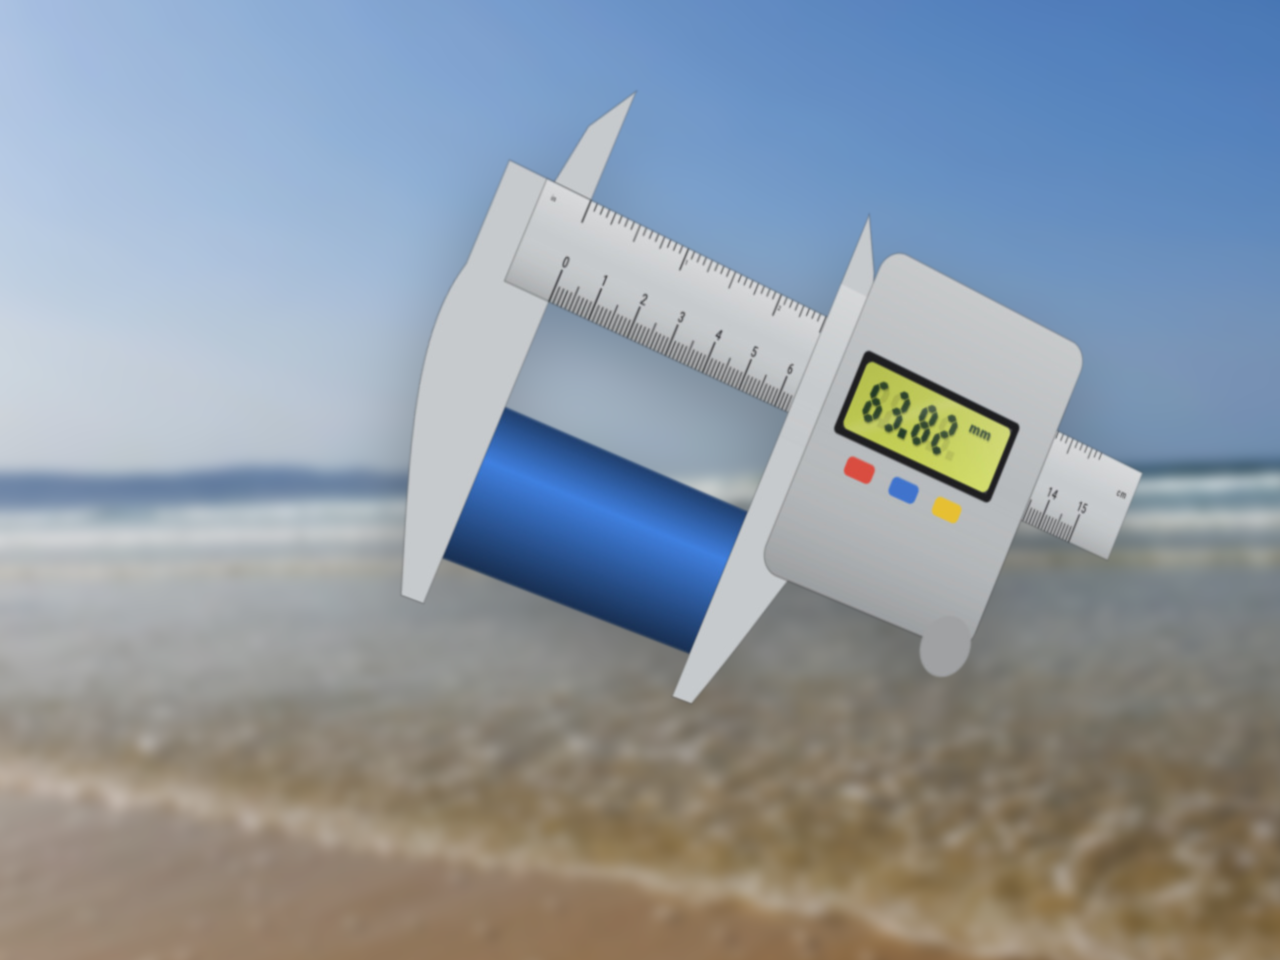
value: **63.82** mm
